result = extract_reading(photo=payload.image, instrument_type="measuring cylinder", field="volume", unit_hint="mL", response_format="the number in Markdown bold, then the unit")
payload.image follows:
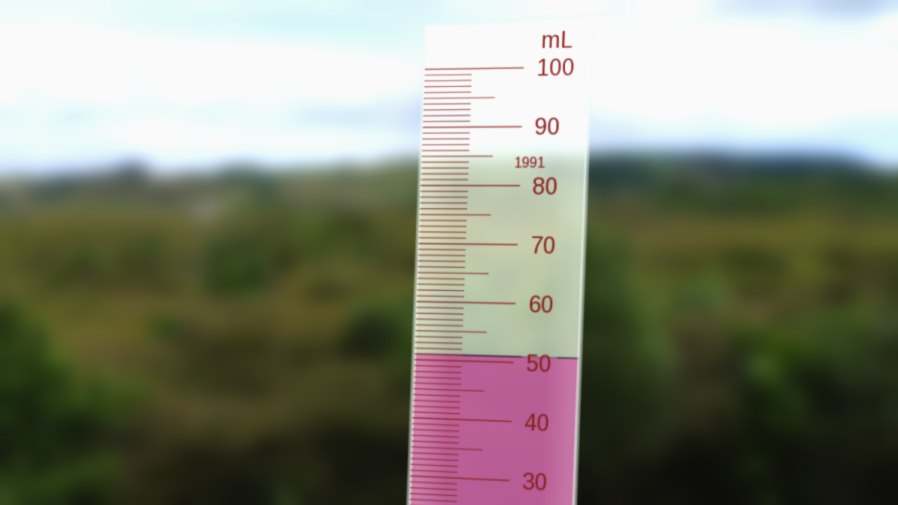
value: **51** mL
